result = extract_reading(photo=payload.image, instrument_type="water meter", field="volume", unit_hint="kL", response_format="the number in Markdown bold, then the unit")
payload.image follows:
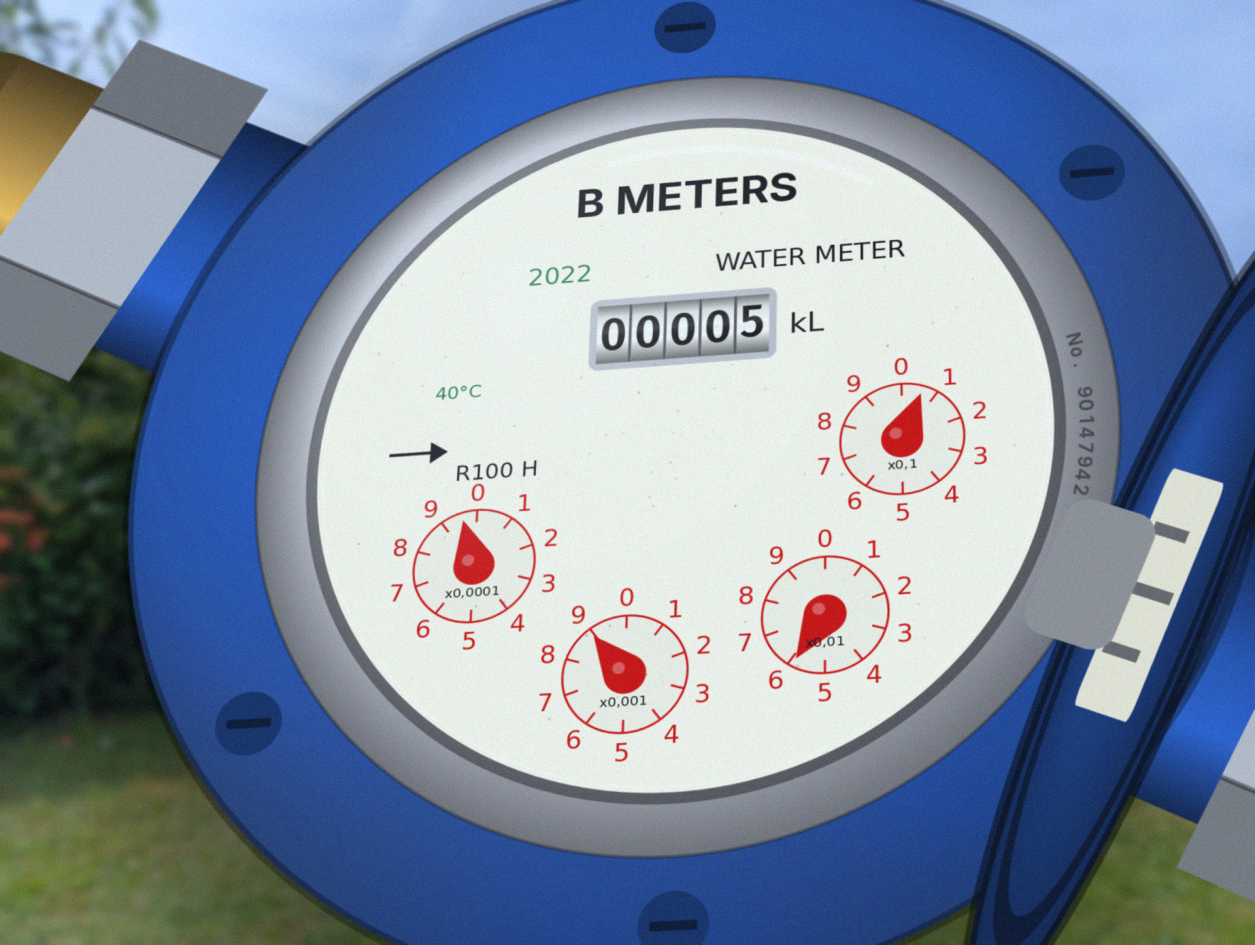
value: **5.0589** kL
